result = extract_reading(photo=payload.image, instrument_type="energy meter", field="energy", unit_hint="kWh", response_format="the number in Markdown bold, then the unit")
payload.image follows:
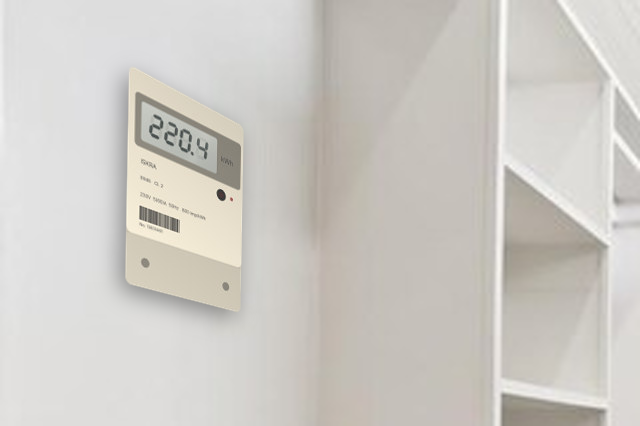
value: **220.4** kWh
